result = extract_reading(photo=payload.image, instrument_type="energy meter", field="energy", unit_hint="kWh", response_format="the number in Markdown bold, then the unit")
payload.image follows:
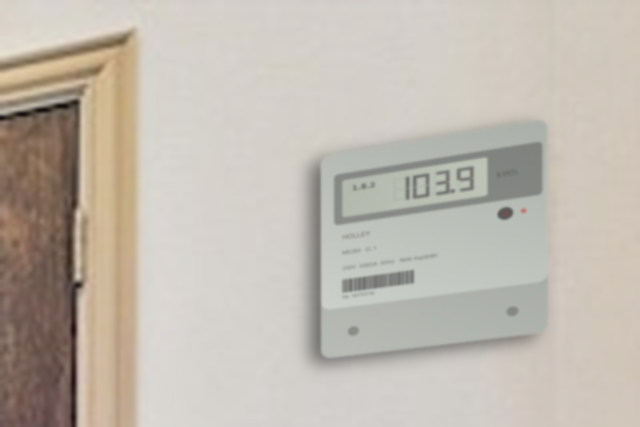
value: **103.9** kWh
